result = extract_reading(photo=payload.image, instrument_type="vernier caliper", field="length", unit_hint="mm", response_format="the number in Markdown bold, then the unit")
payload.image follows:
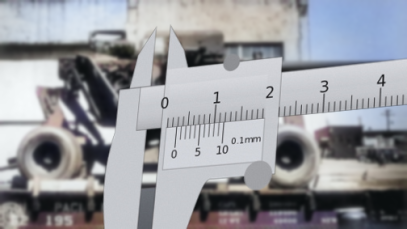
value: **2.8** mm
